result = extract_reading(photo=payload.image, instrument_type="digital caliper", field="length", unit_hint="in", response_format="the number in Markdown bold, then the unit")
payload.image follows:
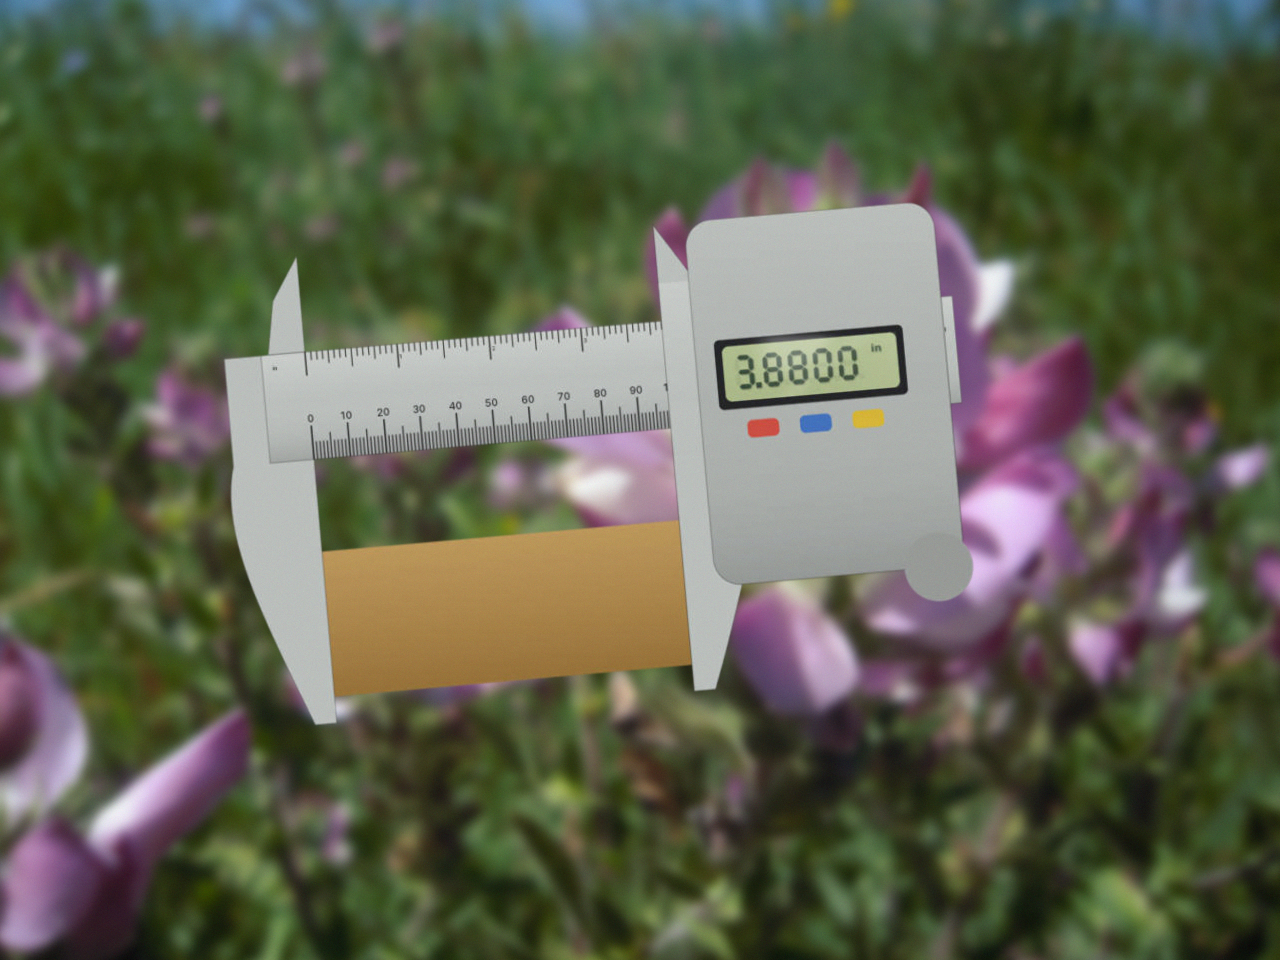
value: **3.8800** in
